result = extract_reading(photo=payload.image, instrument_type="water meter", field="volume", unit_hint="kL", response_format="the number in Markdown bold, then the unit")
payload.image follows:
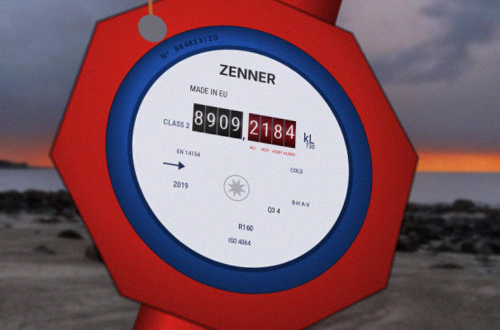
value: **8909.2184** kL
